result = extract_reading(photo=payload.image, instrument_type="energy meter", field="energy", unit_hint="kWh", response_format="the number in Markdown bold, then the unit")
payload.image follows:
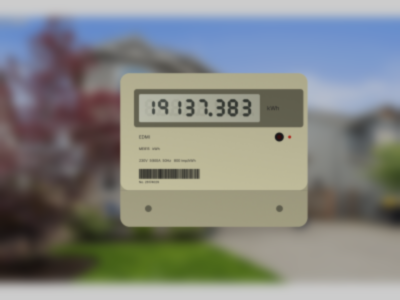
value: **19137.383** kWh
